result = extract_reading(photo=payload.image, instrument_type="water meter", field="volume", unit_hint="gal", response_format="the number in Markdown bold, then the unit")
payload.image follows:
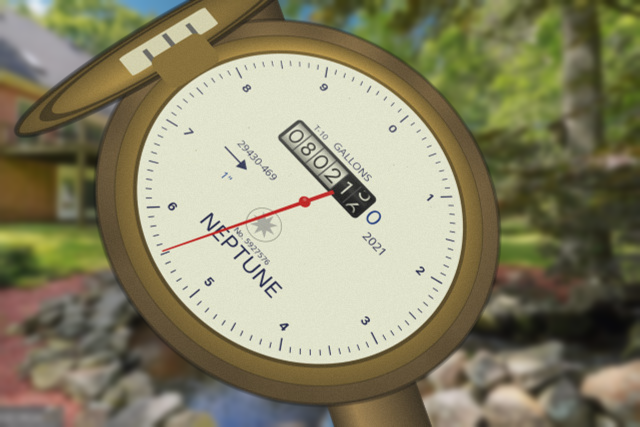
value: **802155.5** gal
